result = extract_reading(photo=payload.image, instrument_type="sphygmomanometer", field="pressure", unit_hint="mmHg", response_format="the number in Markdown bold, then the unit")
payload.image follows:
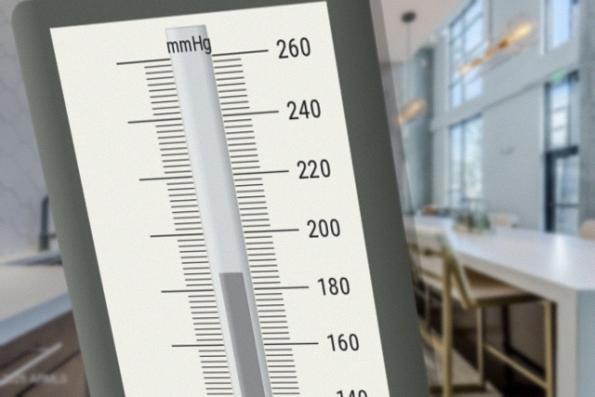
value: **186** mmHg
